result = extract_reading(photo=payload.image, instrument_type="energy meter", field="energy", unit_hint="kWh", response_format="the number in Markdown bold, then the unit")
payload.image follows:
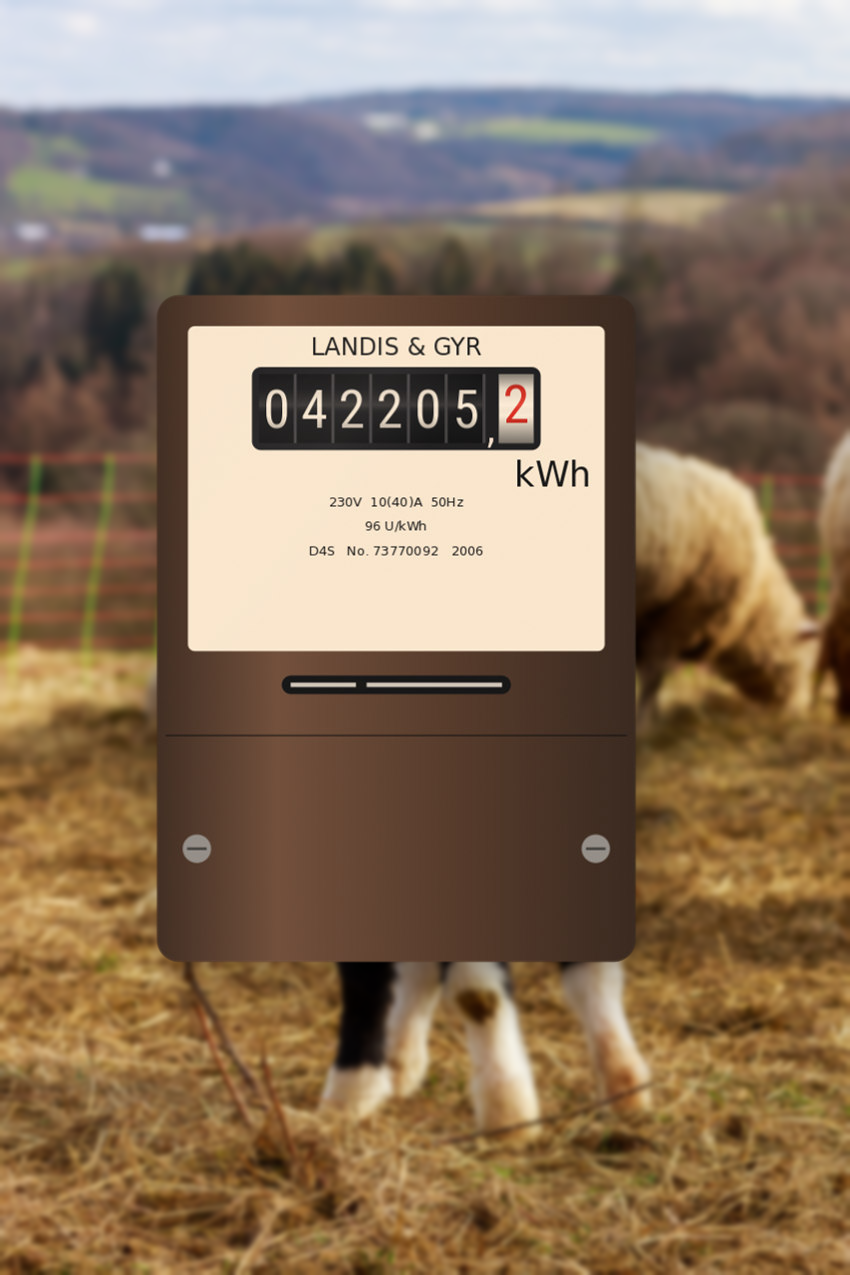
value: **42205.2** kWh
